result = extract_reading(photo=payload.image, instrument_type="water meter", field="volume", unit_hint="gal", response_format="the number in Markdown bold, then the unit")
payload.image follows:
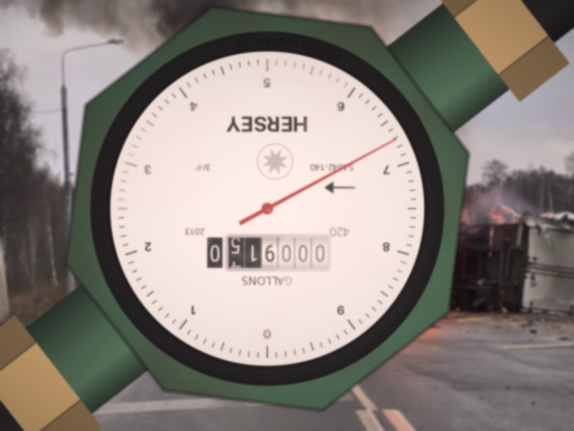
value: **9146.7** gal
